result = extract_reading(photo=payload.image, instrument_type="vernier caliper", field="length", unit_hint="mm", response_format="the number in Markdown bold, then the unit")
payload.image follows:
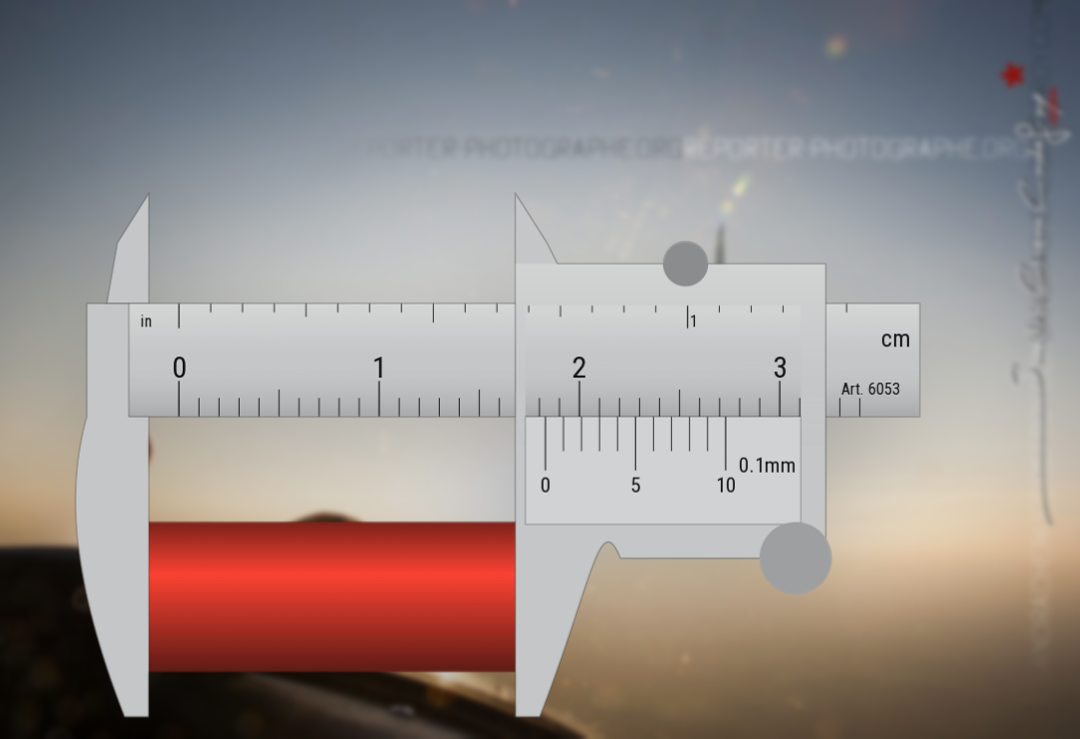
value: **18.3** mm
